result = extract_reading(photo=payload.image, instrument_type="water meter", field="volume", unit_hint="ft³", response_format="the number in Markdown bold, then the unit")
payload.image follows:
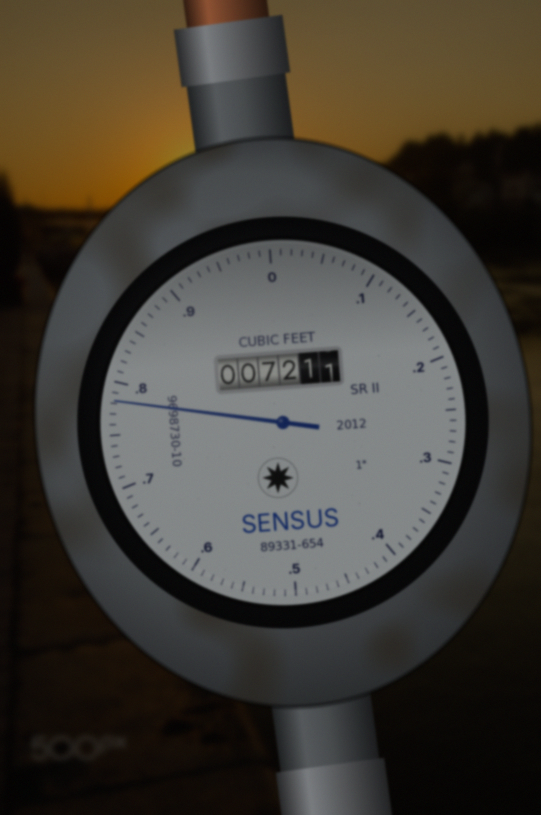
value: **7210.78** ft³
